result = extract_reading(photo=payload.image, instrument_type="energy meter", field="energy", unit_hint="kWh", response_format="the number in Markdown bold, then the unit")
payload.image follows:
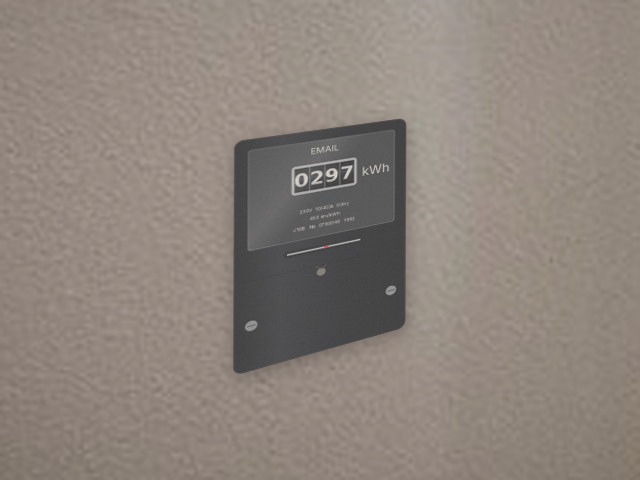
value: **297** kWh
